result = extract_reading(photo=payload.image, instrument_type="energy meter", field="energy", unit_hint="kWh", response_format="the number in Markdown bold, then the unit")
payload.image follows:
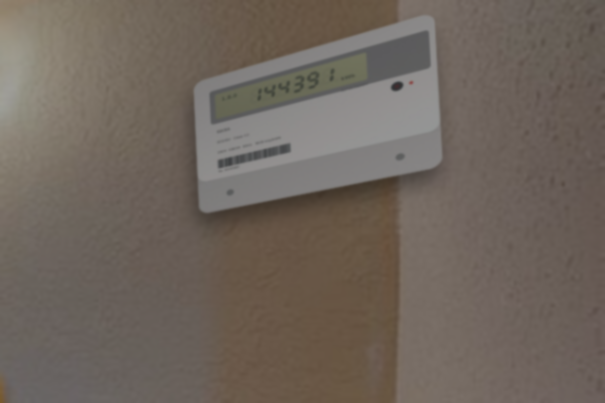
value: **144391** kWh
